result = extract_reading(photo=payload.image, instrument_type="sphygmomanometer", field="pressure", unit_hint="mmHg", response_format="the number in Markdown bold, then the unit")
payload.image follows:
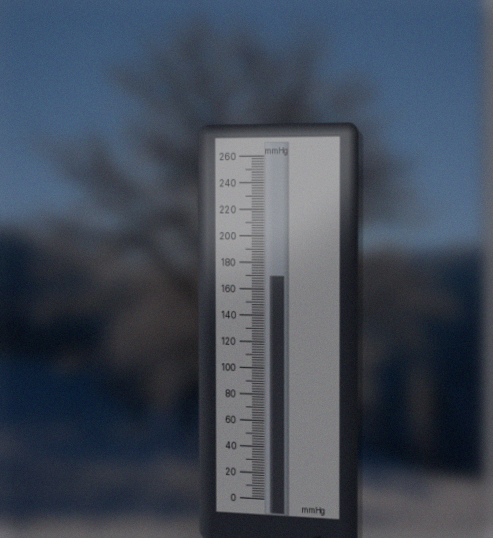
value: **170** mmHg
